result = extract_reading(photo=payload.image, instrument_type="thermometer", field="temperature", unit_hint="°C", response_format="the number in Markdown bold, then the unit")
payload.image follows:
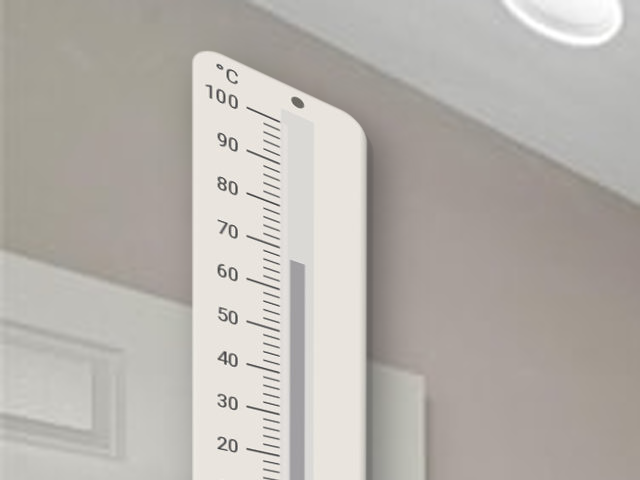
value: **68** °C
